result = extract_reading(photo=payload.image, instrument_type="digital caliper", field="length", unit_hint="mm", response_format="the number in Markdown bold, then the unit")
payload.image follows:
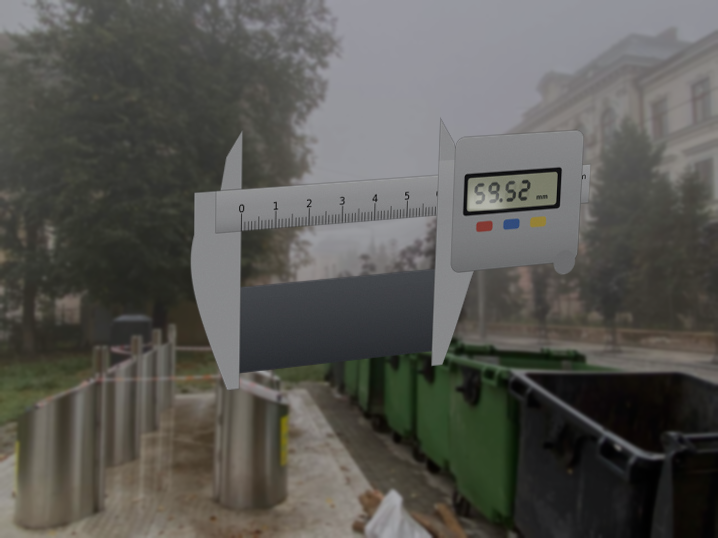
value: **59.52** mm
